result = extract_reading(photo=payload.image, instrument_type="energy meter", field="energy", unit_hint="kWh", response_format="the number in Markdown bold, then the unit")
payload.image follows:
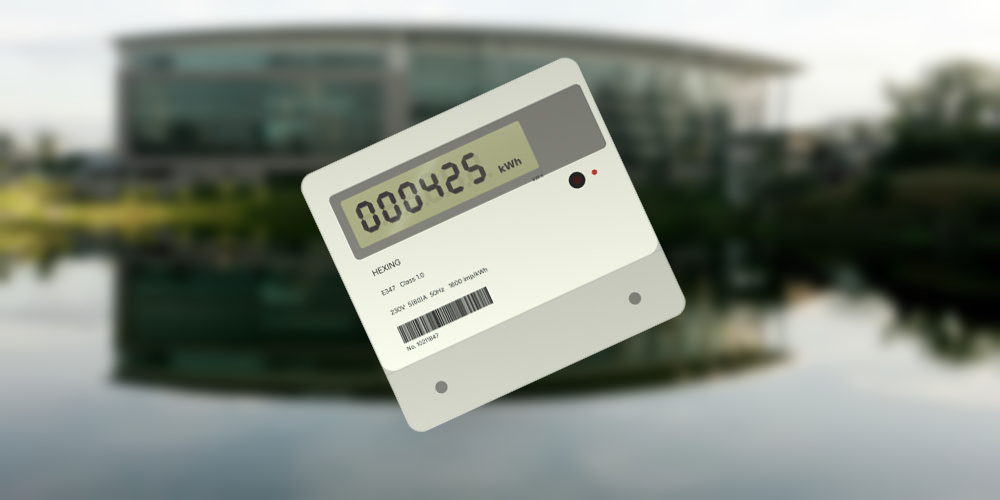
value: **425** kWh
